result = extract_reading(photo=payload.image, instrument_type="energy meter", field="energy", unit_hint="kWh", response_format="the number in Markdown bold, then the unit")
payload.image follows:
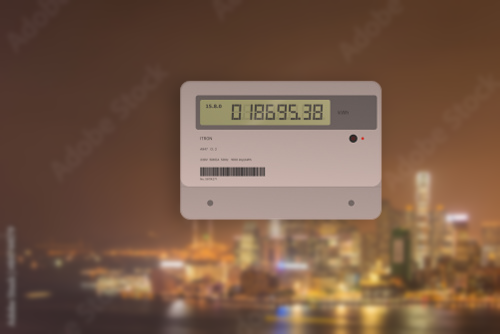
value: **18695.38** kWh
